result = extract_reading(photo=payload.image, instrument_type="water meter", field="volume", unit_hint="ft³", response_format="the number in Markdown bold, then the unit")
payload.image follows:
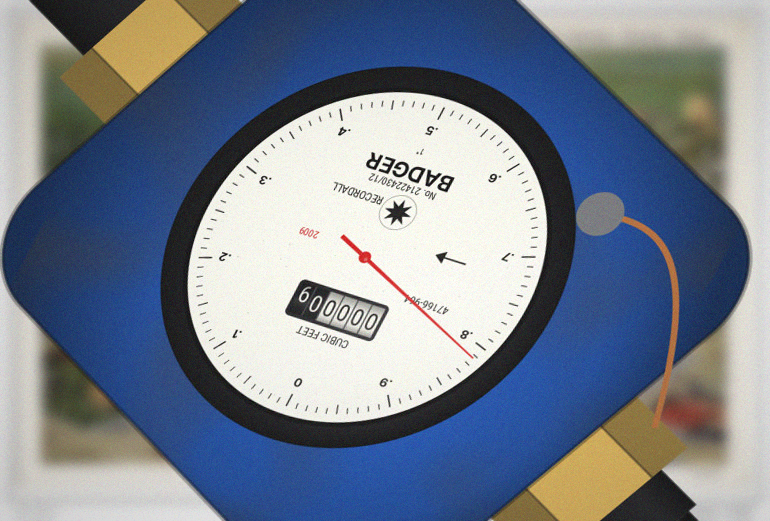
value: **8.81** ft³
